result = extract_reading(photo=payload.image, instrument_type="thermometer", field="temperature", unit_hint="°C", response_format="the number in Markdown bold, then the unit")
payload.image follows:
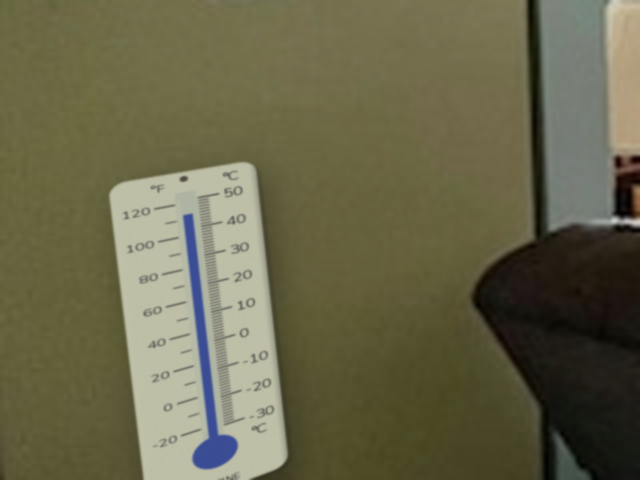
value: **45** °C
